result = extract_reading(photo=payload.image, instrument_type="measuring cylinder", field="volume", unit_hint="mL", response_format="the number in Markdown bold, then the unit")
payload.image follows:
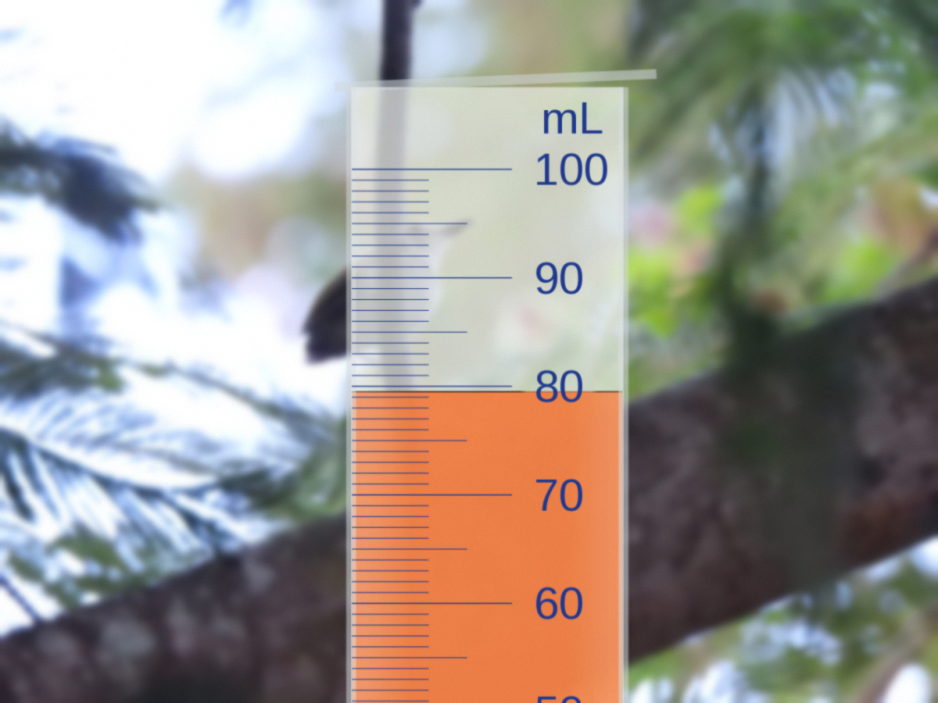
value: **79.5** mL
